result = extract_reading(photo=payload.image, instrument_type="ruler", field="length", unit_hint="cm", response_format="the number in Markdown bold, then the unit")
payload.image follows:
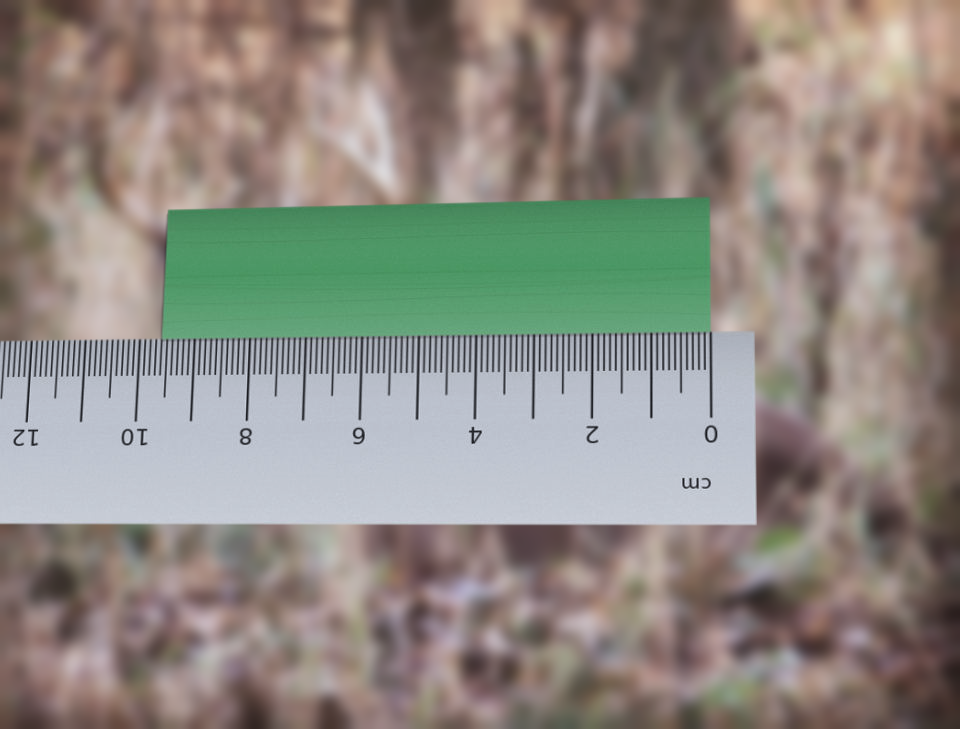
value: **9.6** cm
